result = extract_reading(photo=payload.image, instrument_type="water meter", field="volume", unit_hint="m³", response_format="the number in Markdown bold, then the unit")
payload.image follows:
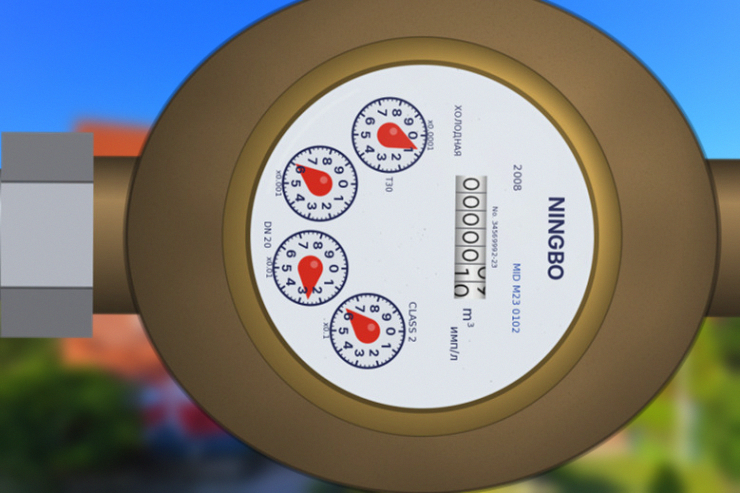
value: **9.6260** m³
